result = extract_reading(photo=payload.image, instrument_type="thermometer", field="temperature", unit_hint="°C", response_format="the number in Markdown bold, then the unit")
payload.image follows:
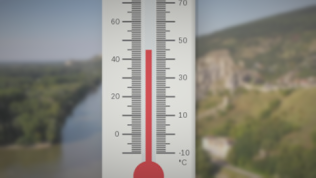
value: **45** °C
